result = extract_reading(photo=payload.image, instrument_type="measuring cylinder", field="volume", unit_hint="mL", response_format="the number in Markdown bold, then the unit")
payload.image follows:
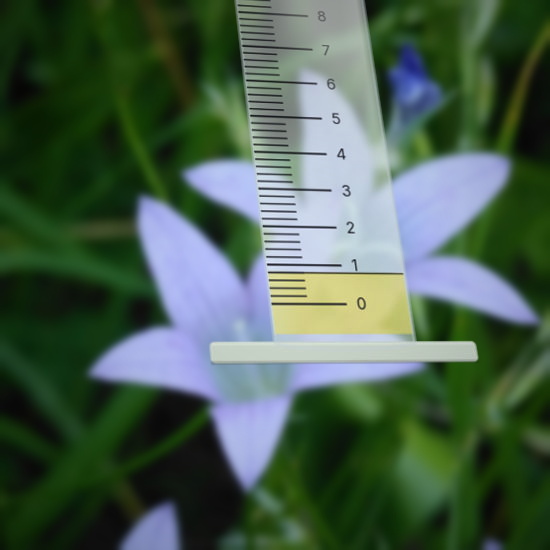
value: **0.8** mL
